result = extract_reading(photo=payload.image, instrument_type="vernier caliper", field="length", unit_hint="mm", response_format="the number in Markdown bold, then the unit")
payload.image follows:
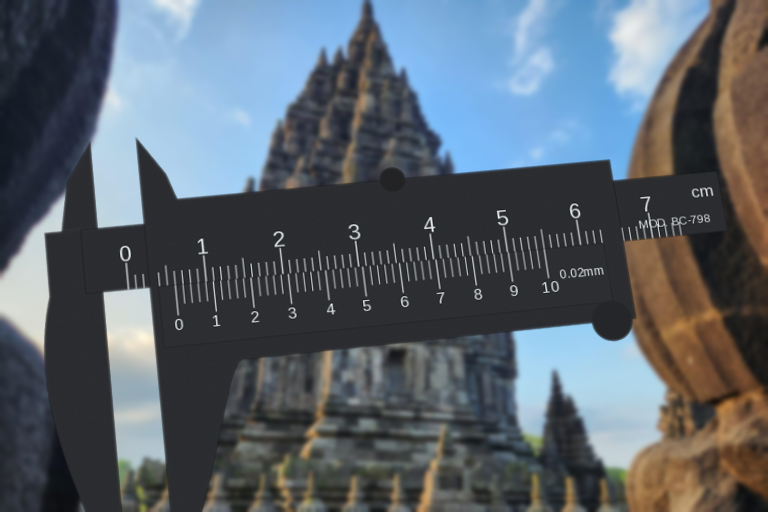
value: **6.0** mm
